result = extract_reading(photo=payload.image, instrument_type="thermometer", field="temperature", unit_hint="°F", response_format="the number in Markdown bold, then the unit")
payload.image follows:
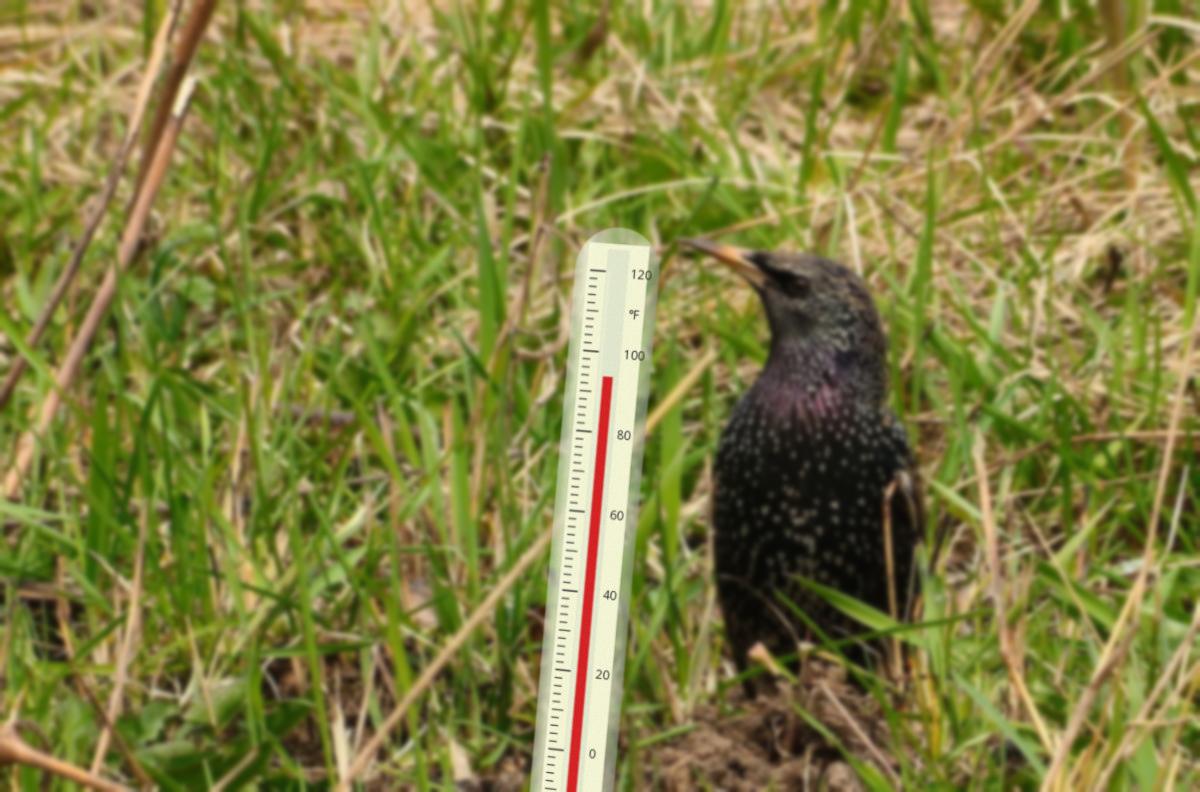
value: **94** °F
